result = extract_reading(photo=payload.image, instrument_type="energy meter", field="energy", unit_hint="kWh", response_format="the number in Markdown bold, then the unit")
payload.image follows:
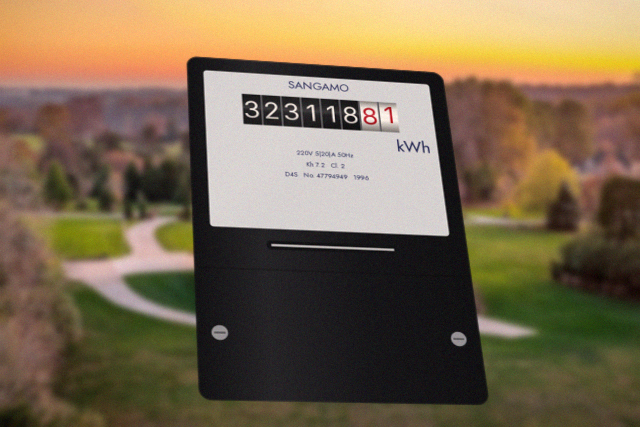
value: **323118.81** kWh
